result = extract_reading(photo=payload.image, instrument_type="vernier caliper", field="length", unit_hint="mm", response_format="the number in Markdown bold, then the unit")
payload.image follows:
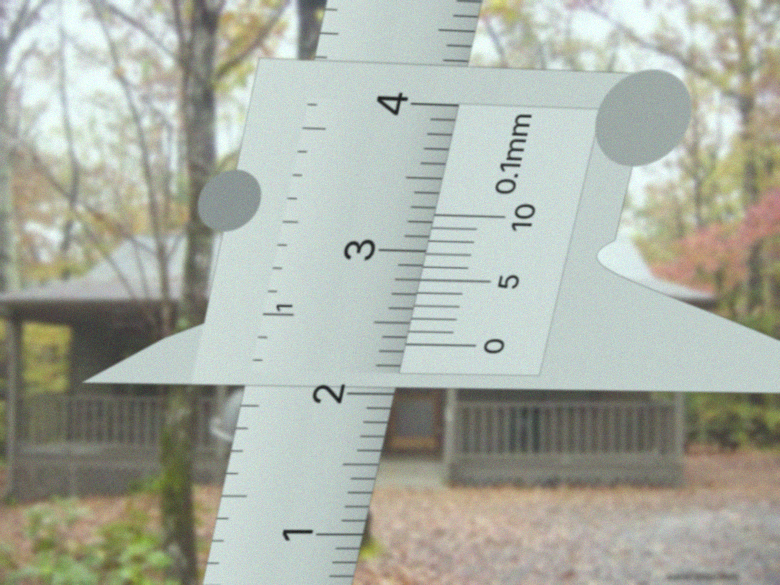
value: **23.5** mm
